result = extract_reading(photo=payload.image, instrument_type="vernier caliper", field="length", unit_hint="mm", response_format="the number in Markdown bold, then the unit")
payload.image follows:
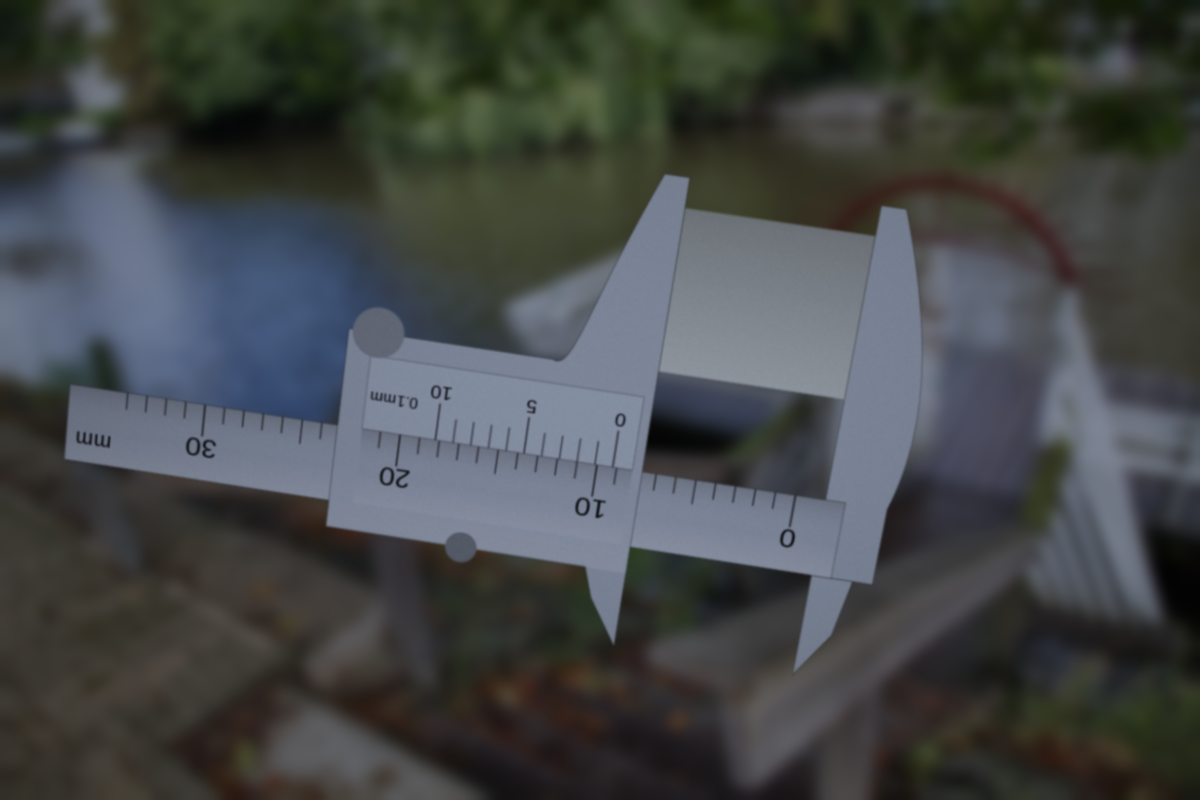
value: **9.2** mm
